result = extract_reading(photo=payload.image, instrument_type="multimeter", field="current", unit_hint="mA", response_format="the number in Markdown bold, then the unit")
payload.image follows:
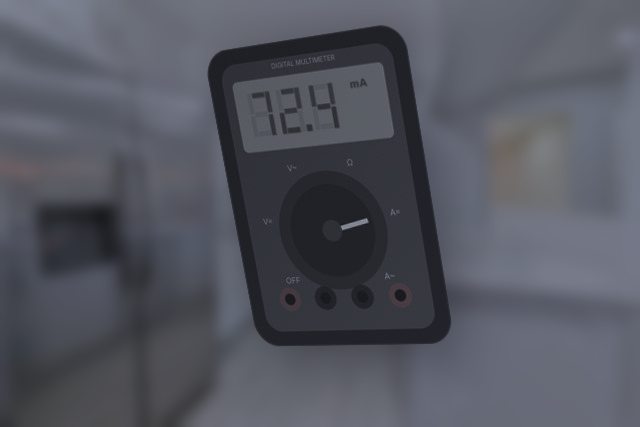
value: **72.4** mA
